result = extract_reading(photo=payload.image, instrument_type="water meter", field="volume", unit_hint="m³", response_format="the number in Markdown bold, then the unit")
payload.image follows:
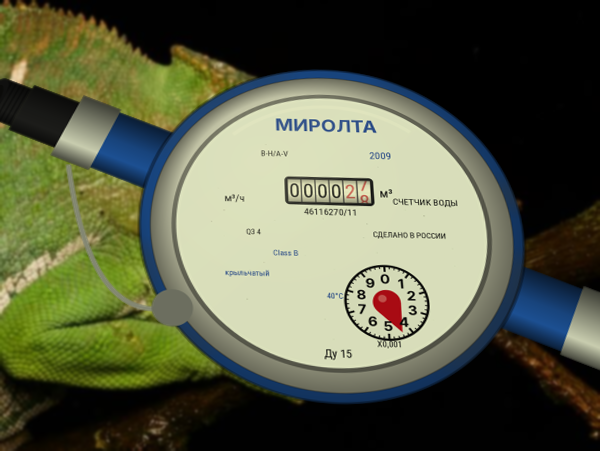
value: **0.274** m³
